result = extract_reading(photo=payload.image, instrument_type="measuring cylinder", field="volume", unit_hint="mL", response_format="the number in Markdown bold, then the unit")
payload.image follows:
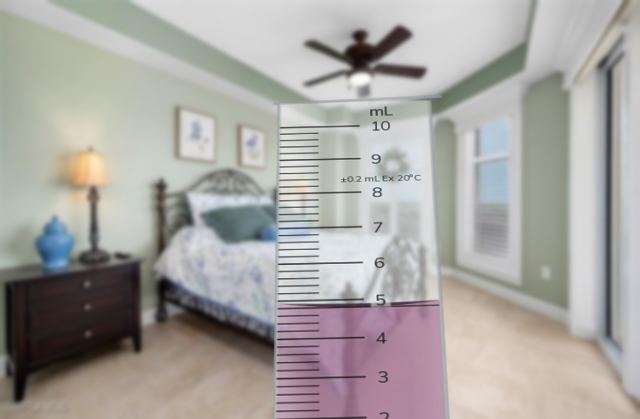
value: **4.8** mL
